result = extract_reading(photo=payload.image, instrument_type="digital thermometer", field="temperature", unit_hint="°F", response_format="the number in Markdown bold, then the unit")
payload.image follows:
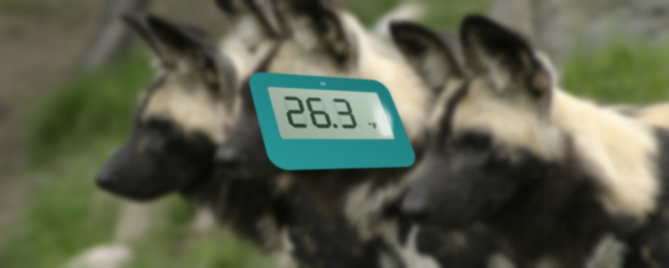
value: **26.3** °F
